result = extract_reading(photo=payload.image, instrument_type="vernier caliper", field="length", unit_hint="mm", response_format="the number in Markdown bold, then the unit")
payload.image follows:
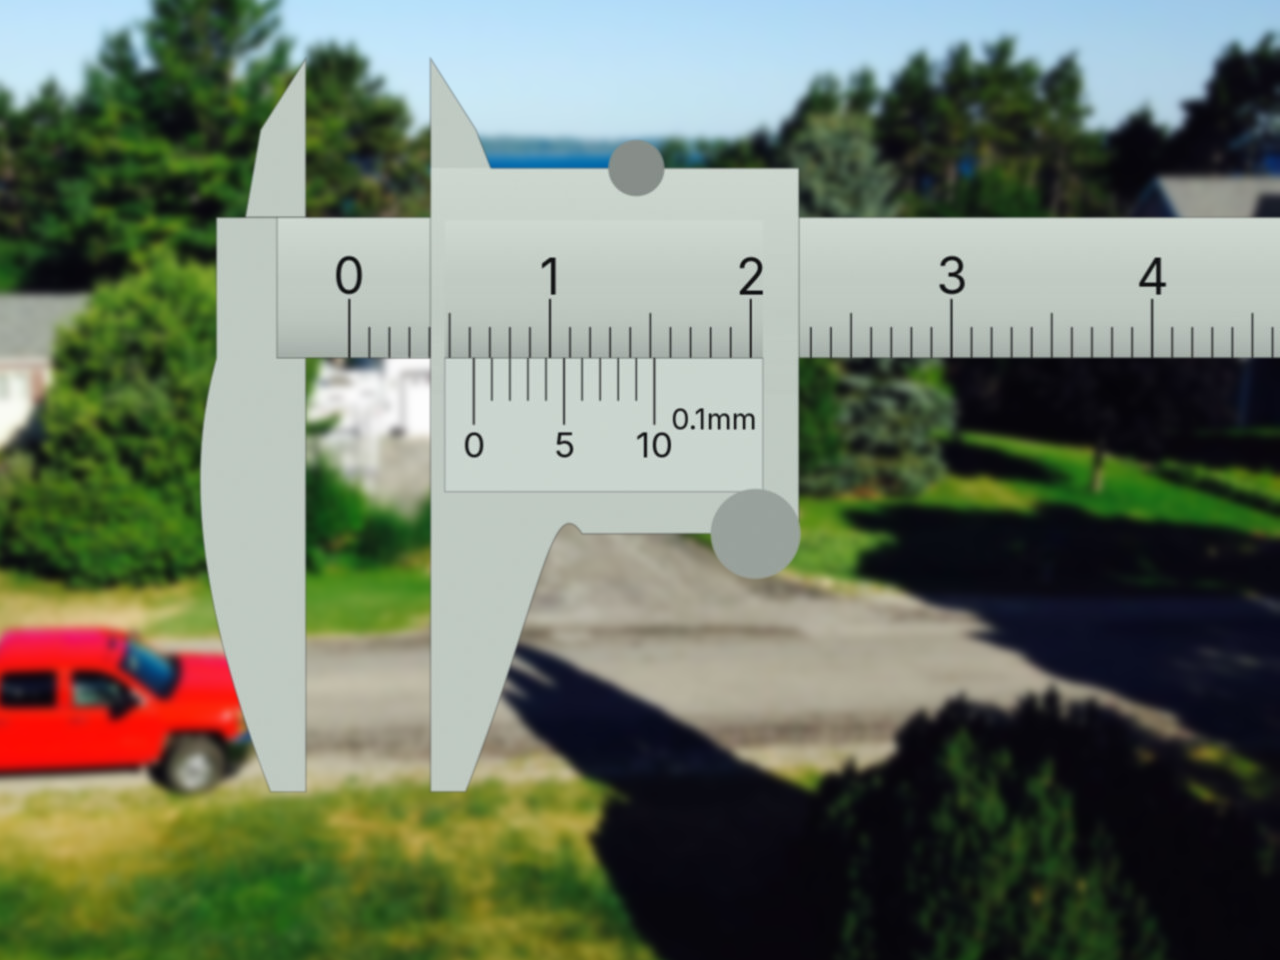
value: **6.2** mm
